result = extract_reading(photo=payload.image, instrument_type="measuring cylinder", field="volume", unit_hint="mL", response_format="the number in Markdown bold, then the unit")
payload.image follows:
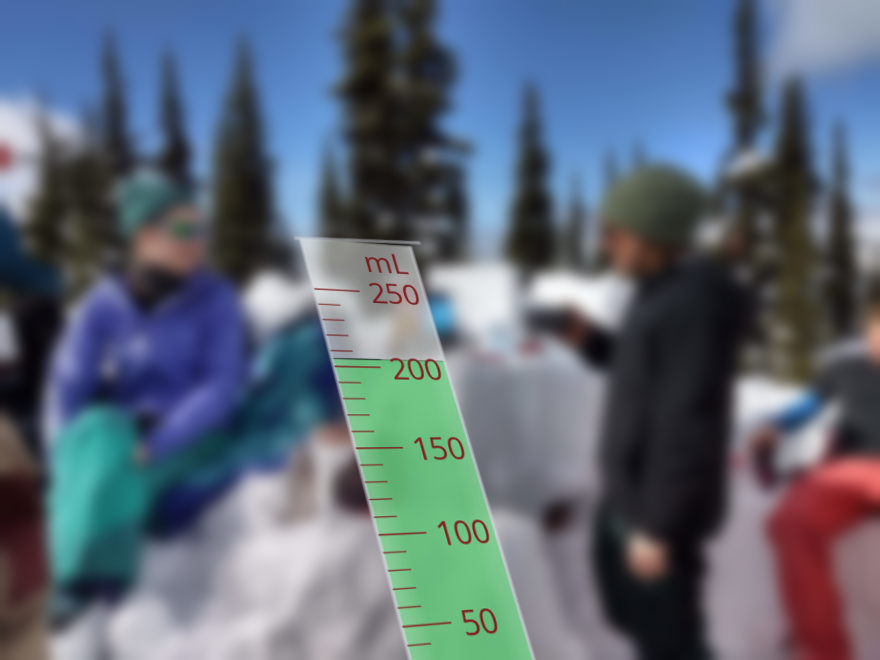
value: **205** mL
